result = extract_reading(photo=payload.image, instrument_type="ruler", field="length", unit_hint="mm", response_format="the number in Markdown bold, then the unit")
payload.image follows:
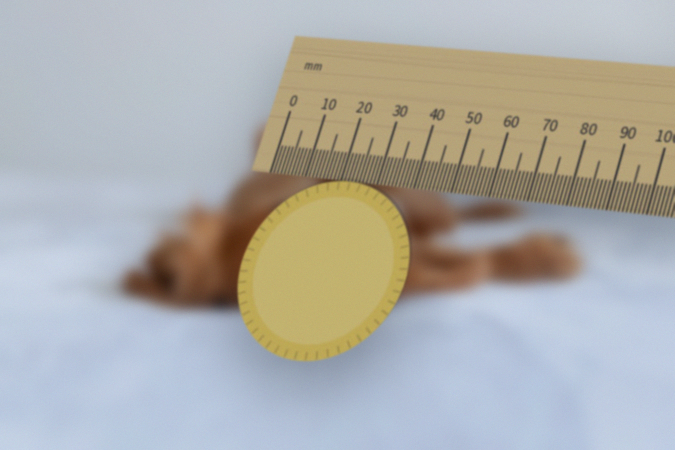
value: **45** mm
